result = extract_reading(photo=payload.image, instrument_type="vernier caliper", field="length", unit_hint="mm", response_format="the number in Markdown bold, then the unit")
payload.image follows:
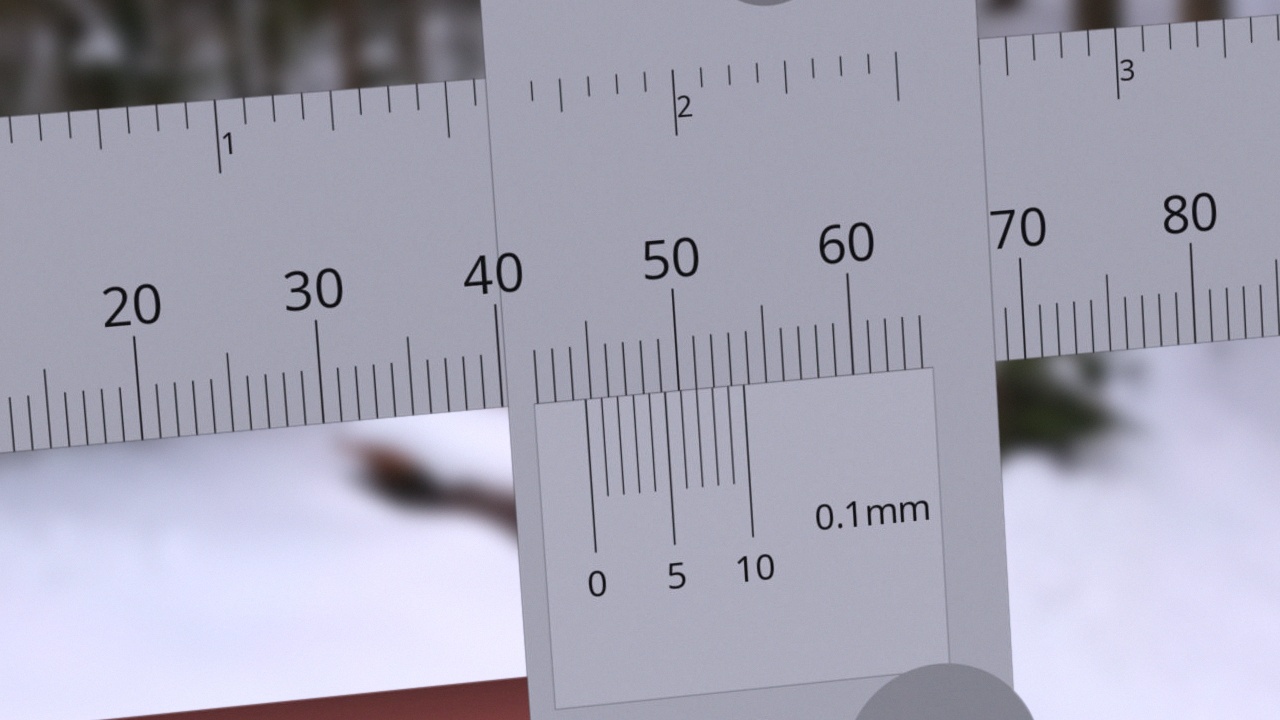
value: **44.7** mm
